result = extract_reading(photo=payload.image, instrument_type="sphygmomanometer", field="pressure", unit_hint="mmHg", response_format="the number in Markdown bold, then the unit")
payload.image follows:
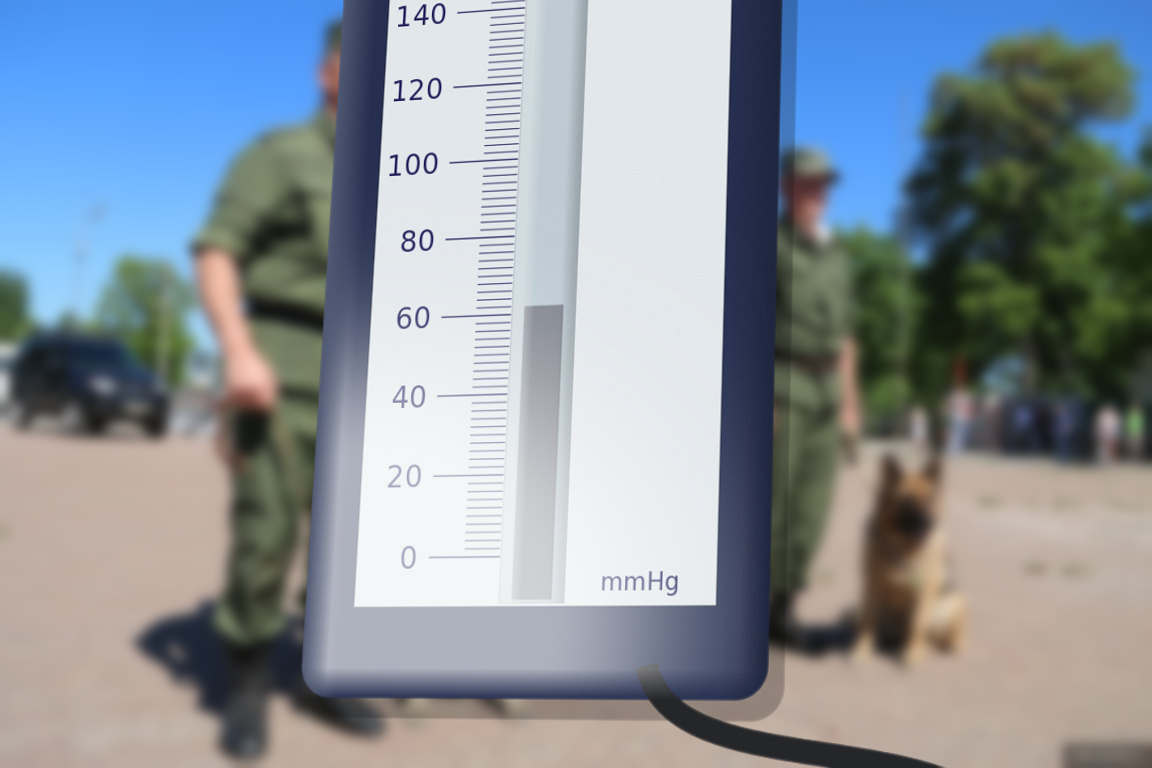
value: **62** mmHg
